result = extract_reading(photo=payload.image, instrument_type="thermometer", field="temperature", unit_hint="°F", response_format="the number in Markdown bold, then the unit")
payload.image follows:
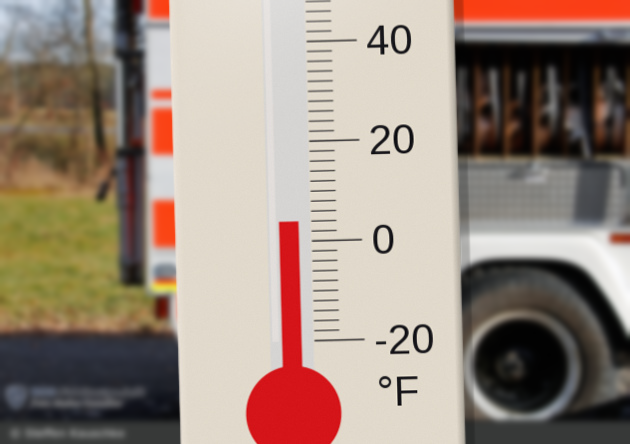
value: **4** °F
